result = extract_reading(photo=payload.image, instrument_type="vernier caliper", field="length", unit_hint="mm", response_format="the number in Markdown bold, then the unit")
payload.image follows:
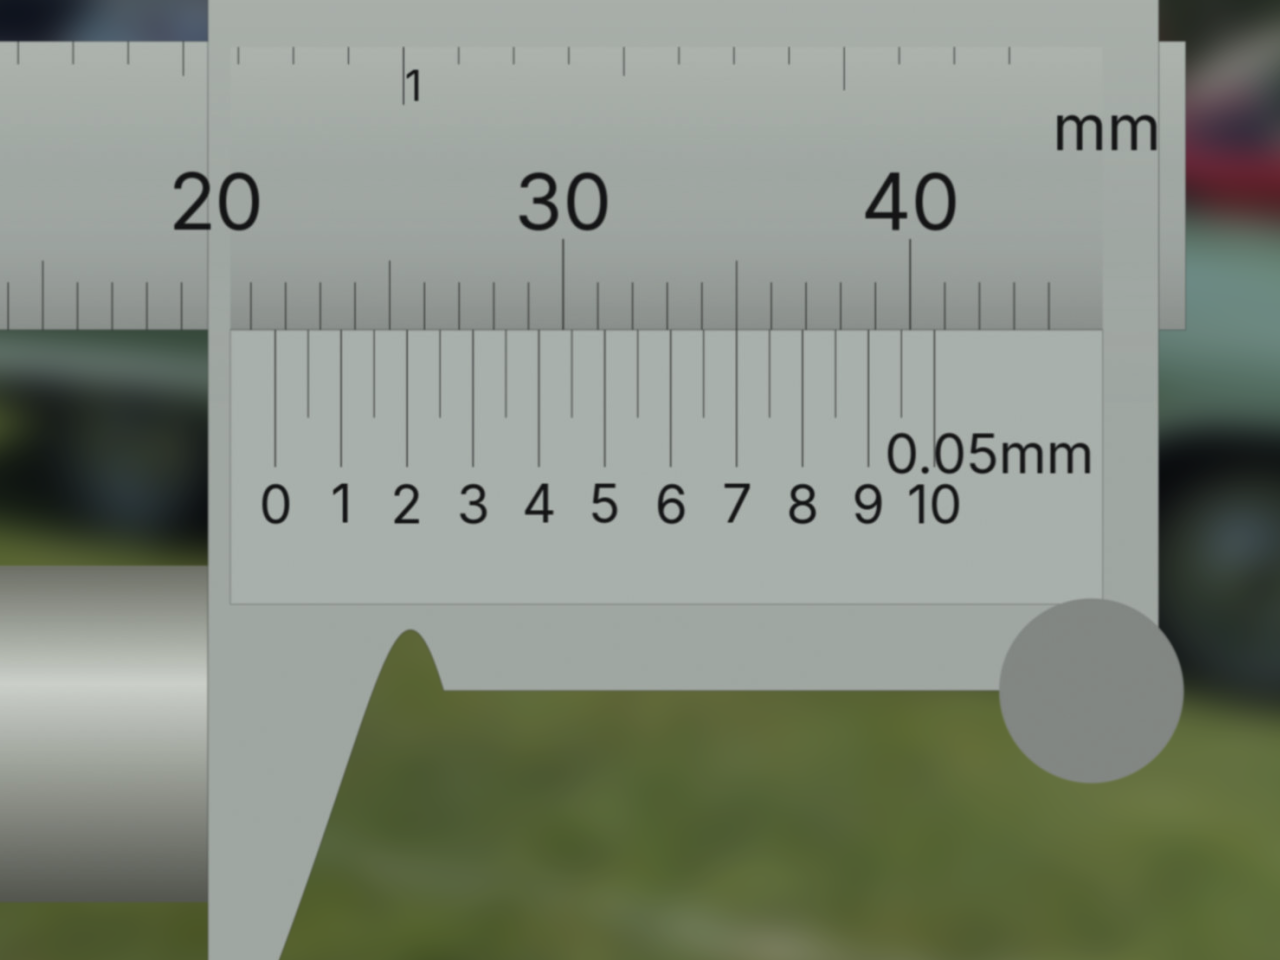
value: **21.70** mm
